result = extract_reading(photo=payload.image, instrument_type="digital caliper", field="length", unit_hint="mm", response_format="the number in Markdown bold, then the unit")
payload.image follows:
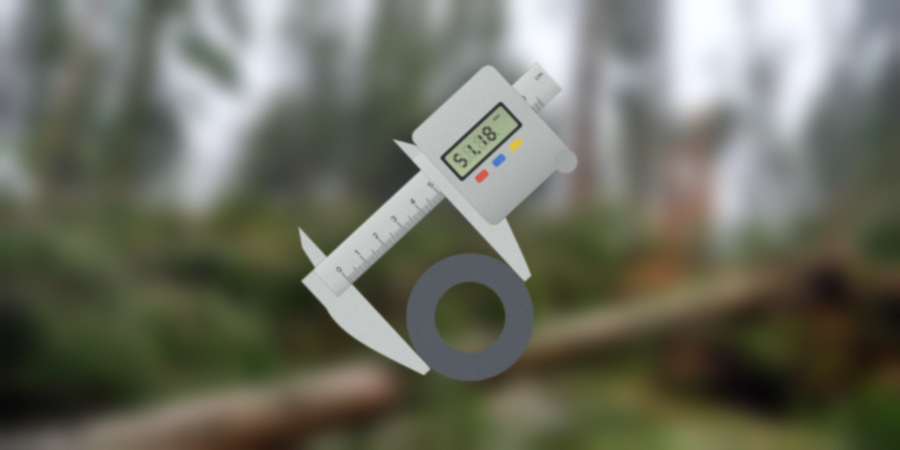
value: **51.18** mm
